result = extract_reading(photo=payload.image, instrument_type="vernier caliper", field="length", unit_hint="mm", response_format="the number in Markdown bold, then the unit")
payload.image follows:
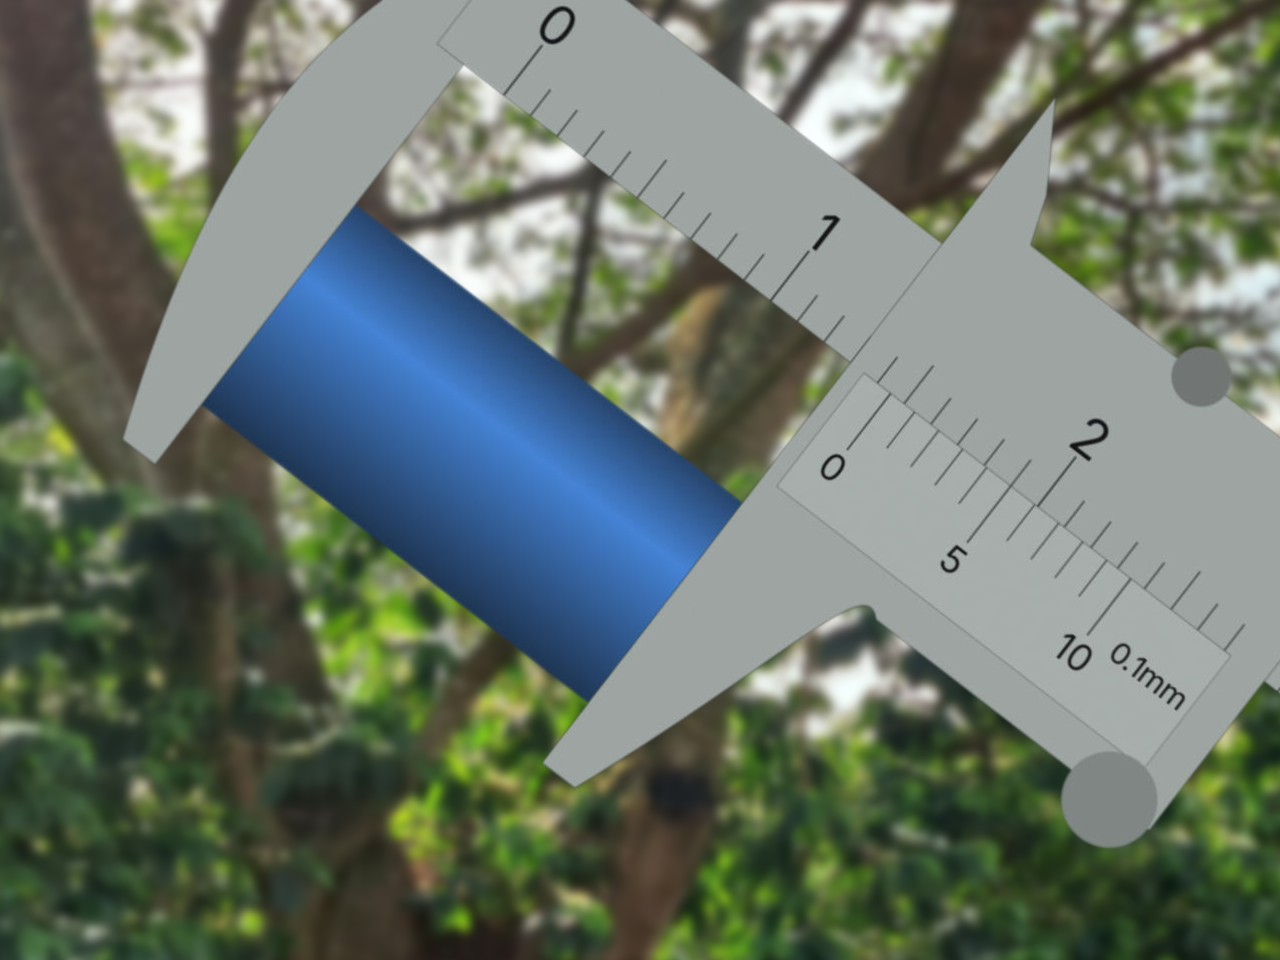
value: **14.5** mm
